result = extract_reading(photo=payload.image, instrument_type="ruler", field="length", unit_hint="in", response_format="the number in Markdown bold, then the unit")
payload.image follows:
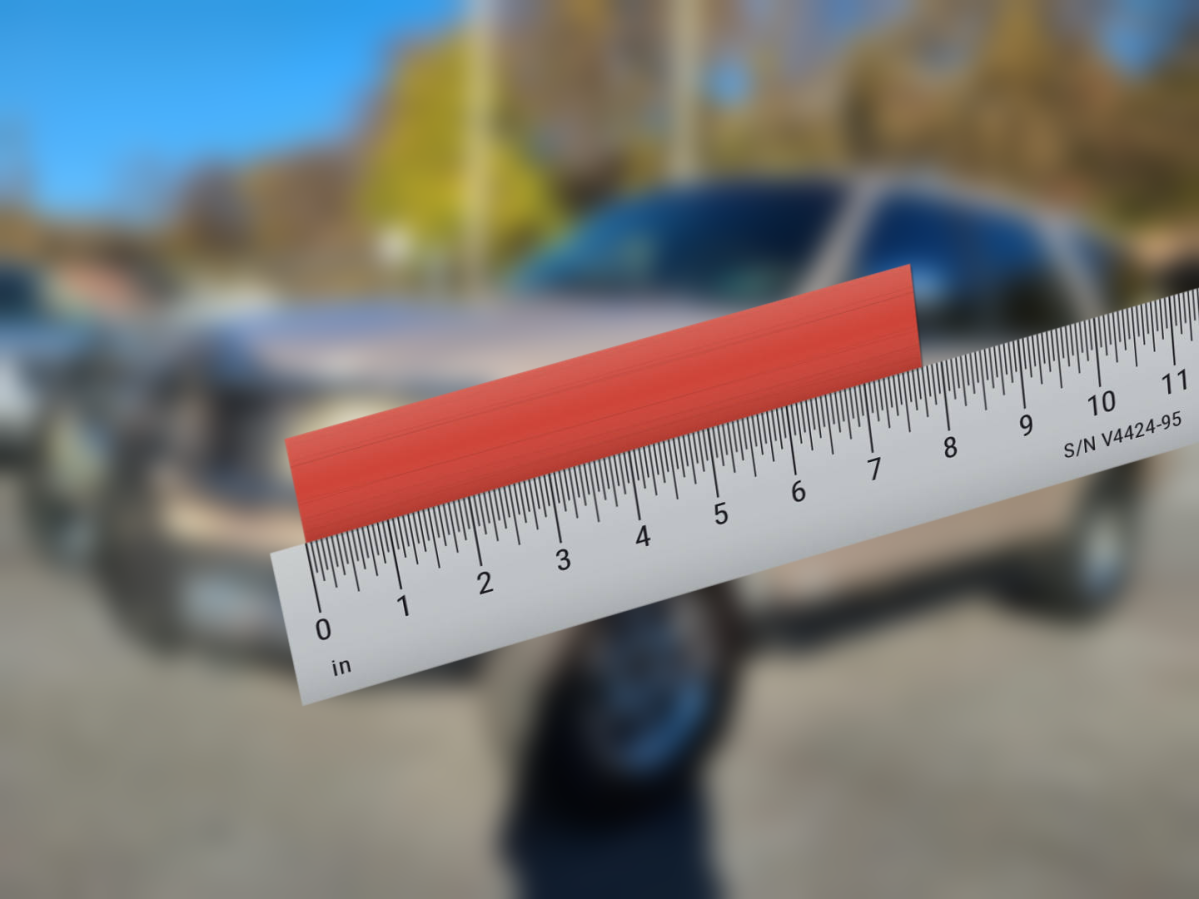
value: **7.75** in
